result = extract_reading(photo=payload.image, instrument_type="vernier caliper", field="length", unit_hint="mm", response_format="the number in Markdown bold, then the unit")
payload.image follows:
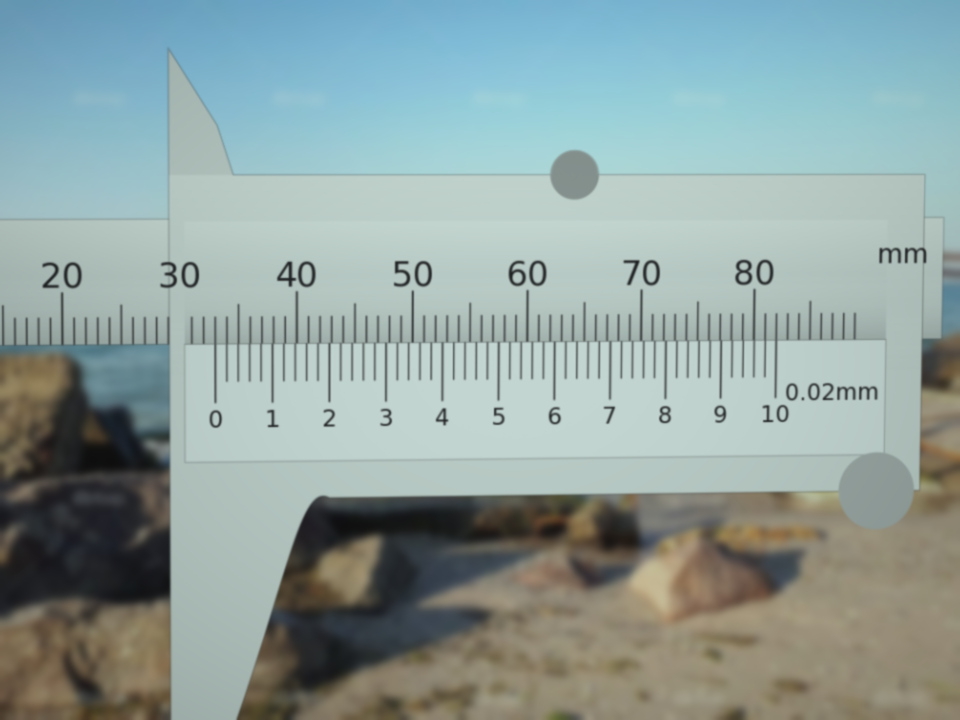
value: **33.0** mm
